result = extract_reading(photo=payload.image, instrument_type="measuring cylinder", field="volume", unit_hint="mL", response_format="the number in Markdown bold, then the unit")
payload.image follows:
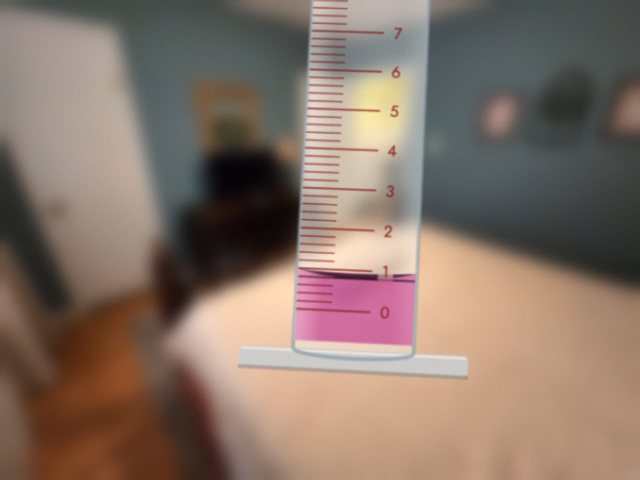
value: **0.8** mL
